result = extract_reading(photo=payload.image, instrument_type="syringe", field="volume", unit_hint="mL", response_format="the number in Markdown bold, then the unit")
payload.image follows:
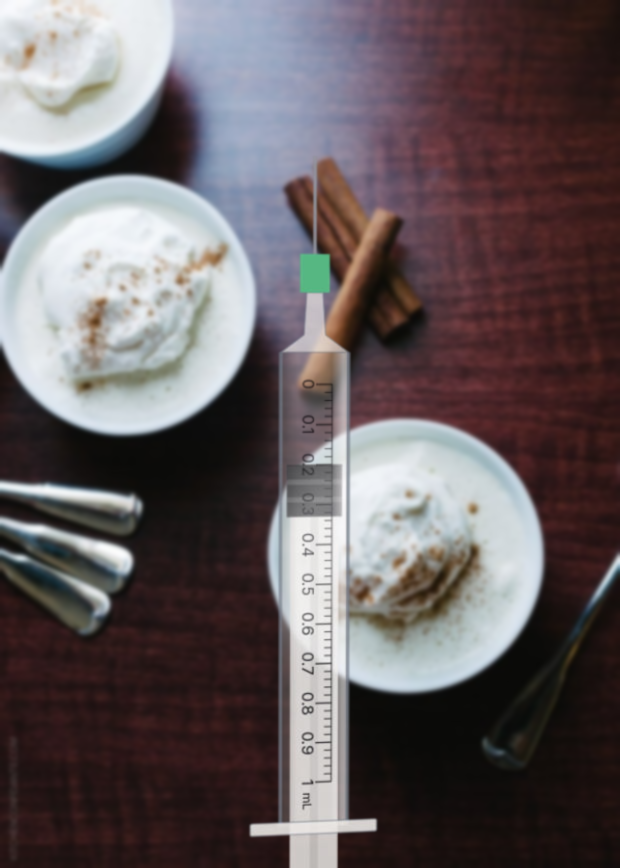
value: **0.2** mL
